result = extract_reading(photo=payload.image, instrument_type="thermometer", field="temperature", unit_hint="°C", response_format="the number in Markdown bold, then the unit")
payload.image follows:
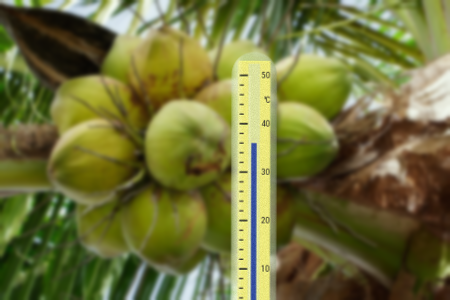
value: **36** °C
